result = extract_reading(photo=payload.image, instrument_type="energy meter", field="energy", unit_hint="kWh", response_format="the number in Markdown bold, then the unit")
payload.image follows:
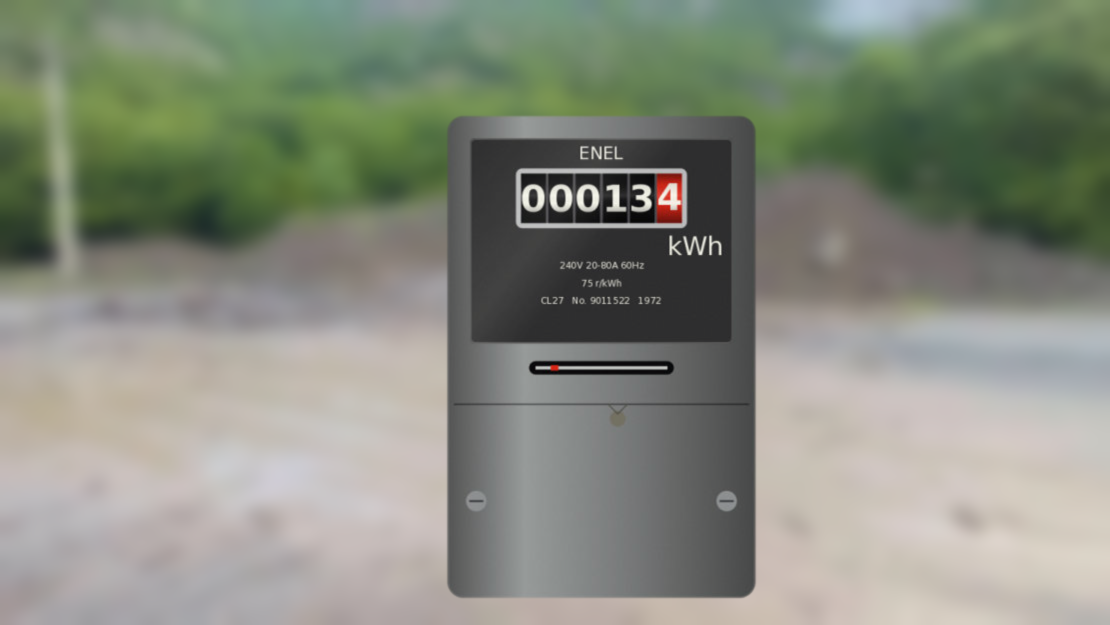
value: **13.4** kWh
